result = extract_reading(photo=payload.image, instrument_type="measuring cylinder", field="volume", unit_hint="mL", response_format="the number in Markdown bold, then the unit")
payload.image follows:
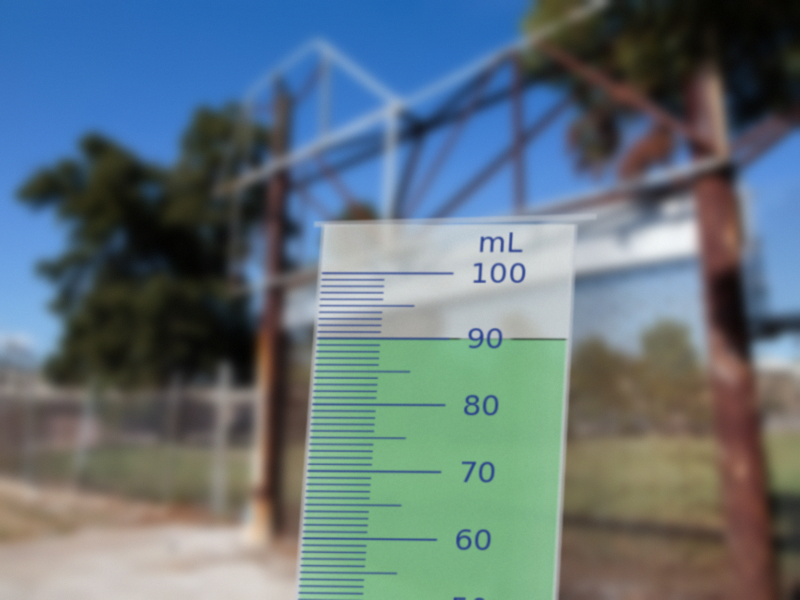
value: **90** mL
